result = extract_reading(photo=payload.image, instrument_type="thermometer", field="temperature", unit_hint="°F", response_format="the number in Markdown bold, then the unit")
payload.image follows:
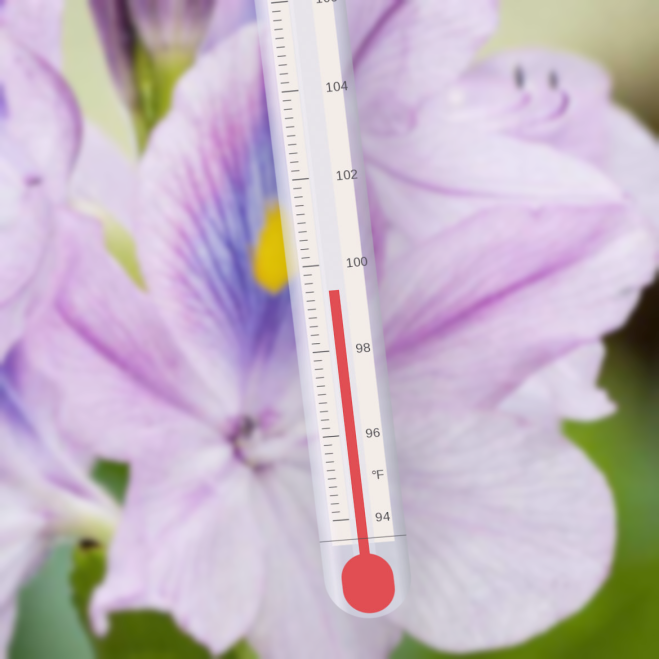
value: **99.4** °F
